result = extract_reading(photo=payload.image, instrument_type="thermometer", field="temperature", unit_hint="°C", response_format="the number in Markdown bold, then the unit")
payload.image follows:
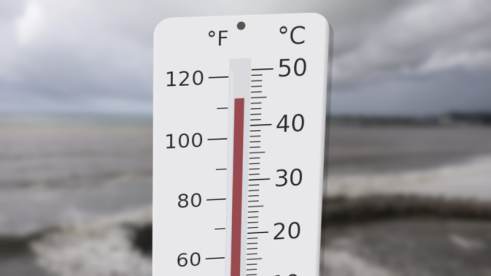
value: **45** °C
